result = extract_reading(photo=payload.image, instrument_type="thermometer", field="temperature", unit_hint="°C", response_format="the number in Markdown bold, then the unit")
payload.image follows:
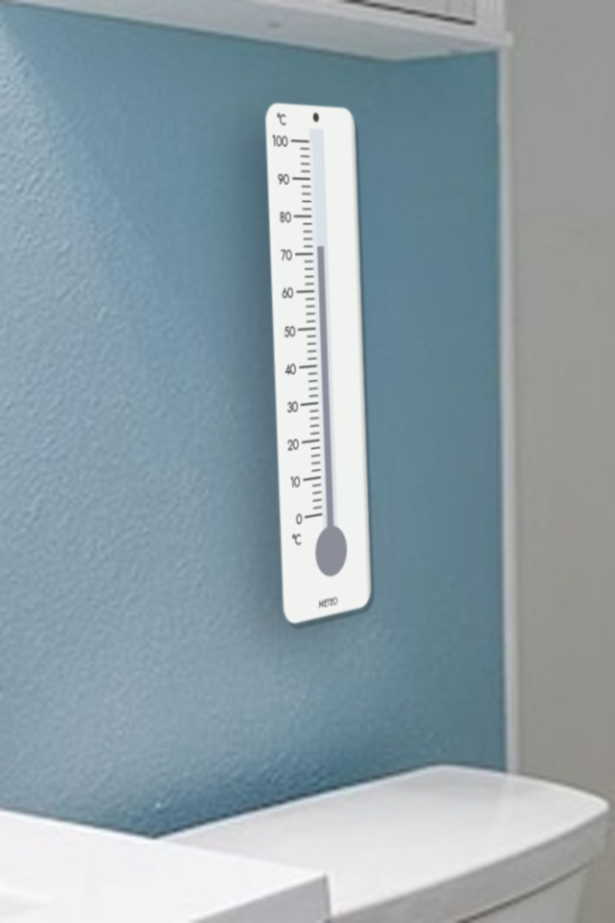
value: **72** °C
